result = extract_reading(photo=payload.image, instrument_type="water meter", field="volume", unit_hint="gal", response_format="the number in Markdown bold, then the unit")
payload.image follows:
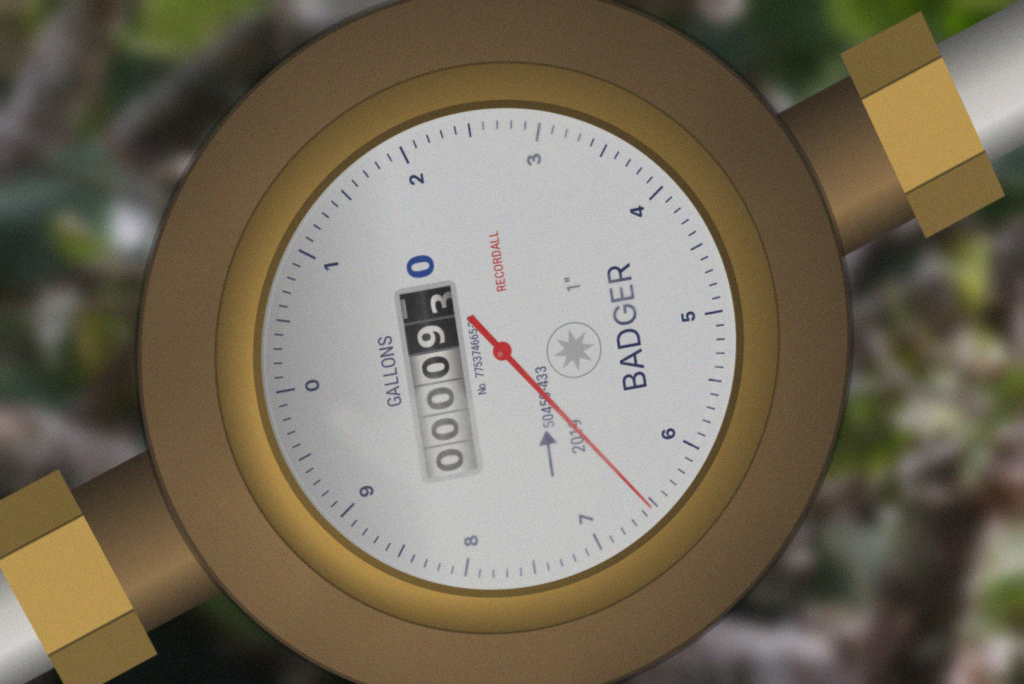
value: **926.5** gal
